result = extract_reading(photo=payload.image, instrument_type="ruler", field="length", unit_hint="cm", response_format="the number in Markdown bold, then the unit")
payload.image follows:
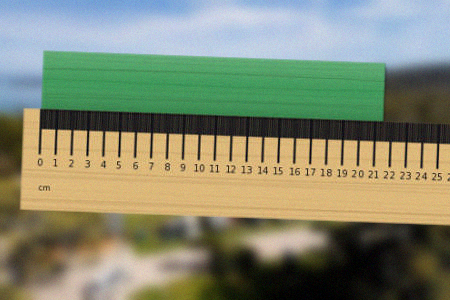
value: **21.5** cm
